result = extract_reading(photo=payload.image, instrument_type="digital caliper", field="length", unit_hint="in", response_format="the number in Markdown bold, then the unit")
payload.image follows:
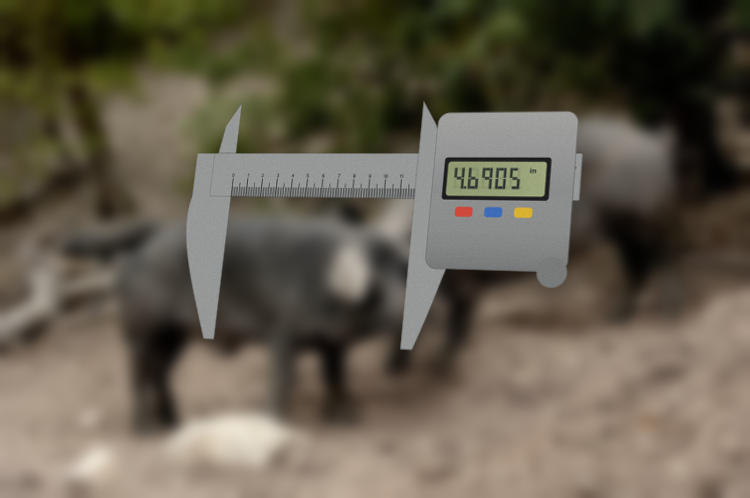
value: **4.6905** in
